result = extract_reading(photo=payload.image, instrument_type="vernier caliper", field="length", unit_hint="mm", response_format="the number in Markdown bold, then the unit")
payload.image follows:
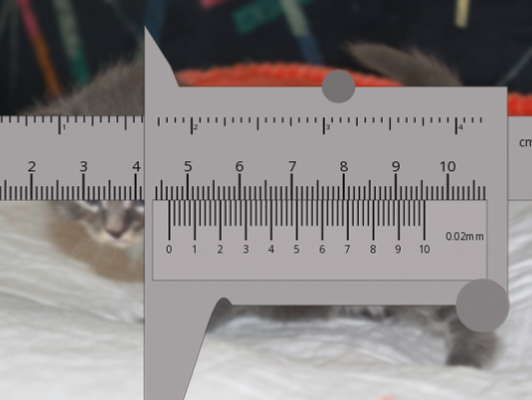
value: **46.5** mm
